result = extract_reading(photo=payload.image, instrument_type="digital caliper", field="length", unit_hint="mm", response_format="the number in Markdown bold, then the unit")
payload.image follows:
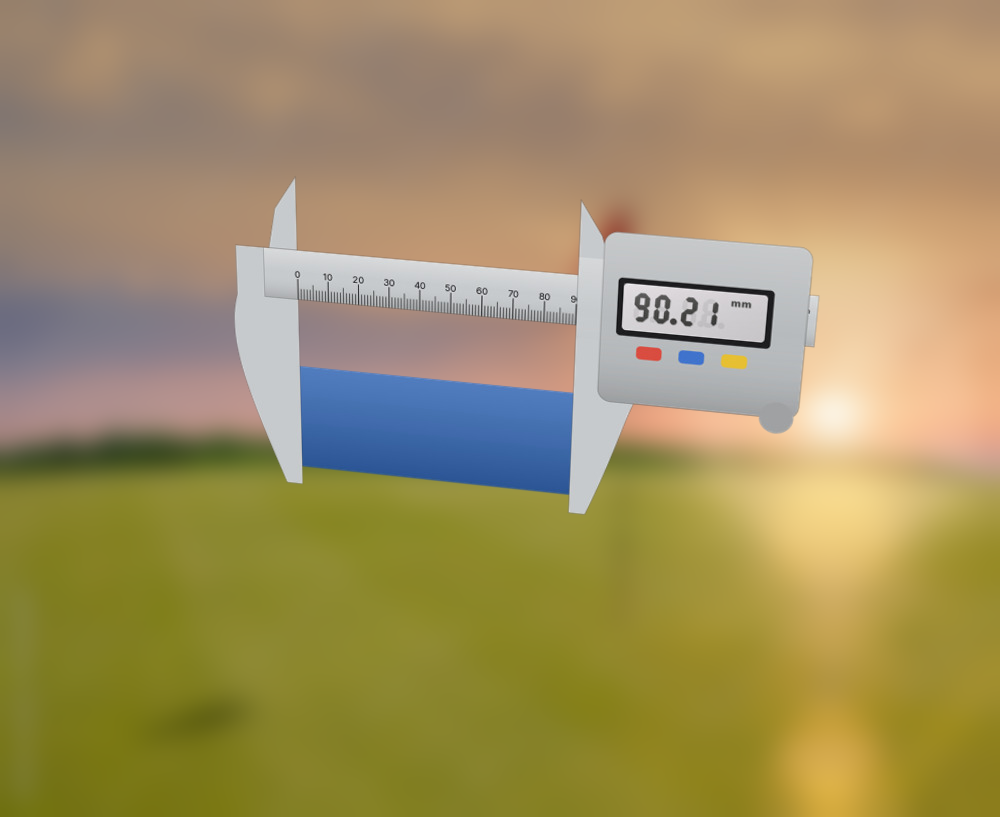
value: **90.21** mm
